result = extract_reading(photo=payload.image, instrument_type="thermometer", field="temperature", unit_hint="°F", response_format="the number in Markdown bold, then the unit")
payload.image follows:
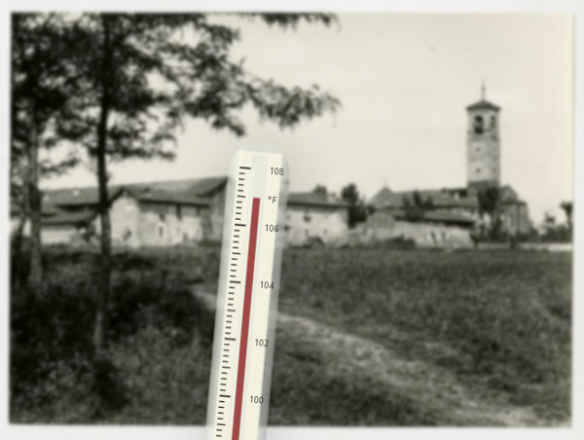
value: **107** °F
